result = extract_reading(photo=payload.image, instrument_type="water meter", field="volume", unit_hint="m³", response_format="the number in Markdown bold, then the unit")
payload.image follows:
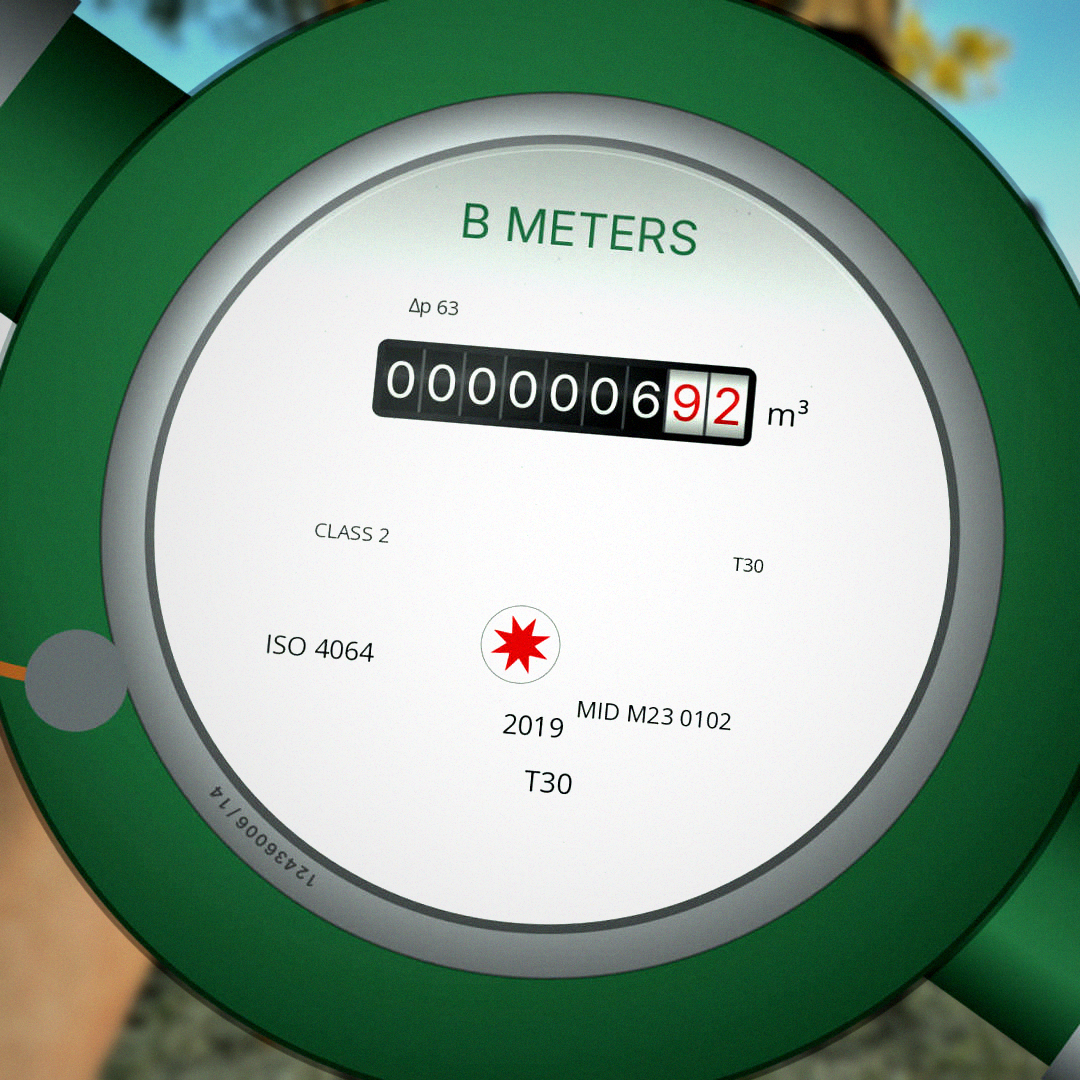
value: **6.92** m³
